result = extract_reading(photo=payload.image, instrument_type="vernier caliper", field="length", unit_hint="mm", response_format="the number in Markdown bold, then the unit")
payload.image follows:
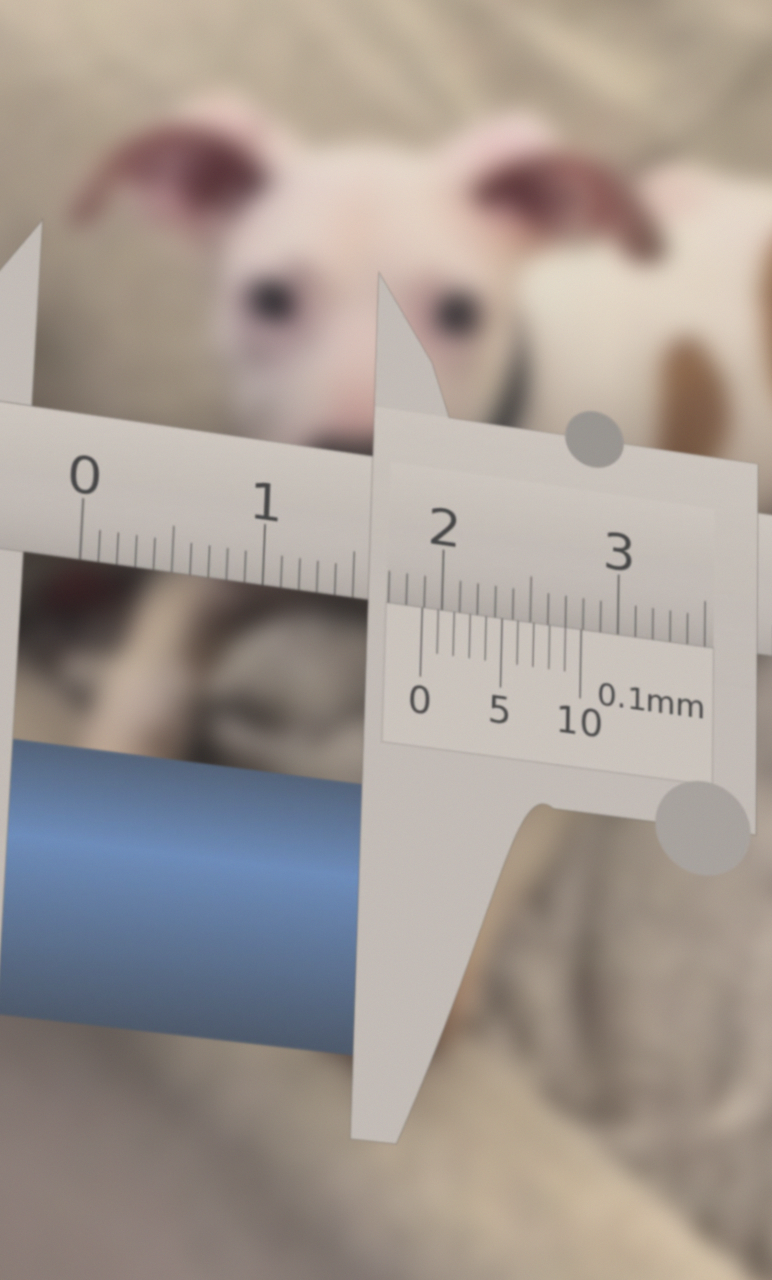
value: **18.9** mm
